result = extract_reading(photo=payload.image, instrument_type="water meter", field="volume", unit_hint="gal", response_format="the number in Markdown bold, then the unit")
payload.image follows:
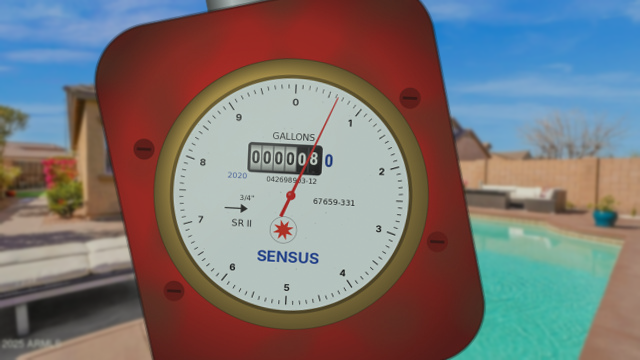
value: **80.6** gal
